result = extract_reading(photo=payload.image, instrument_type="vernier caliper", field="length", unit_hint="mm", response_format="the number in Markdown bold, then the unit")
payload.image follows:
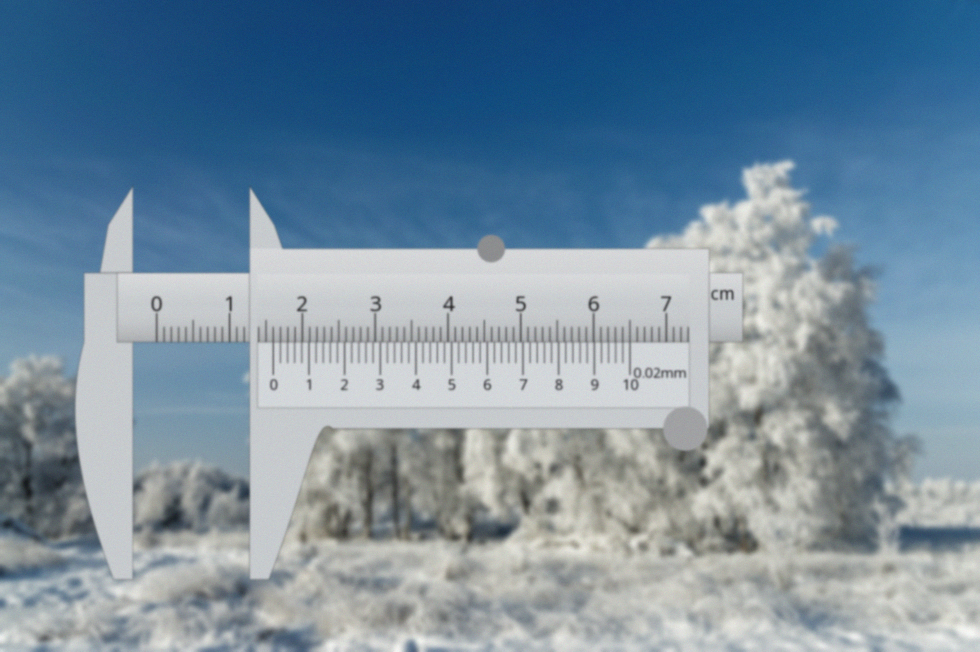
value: **16.0** mm
